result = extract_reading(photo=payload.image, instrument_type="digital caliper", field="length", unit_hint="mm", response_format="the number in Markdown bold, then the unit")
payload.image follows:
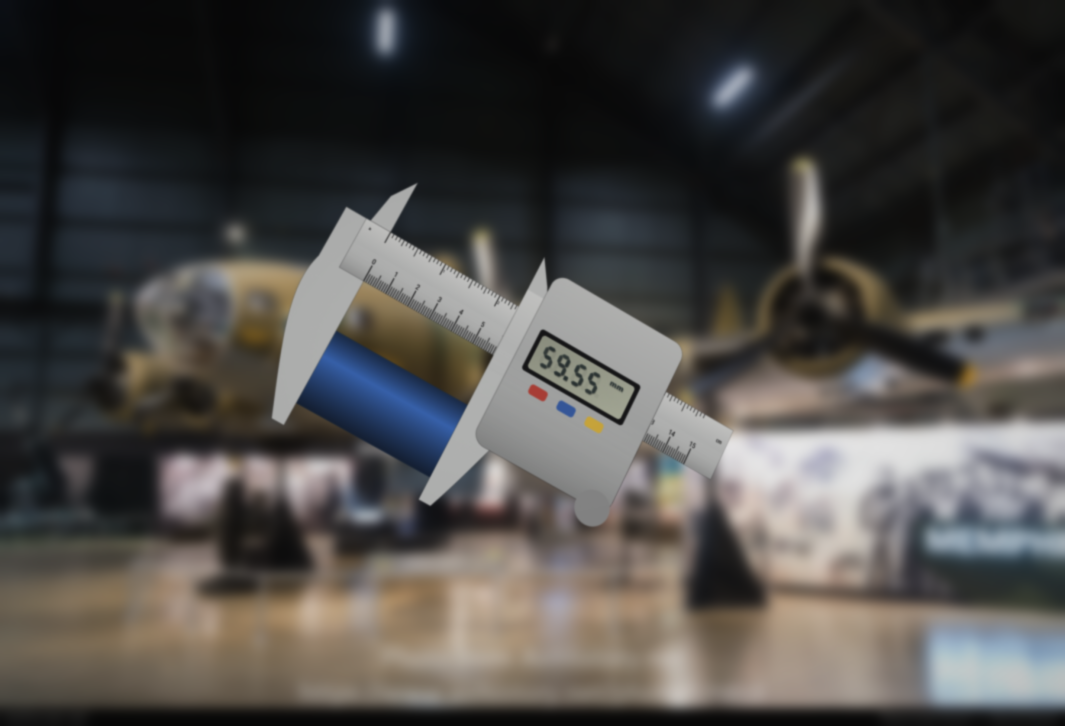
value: **59.55** mm
